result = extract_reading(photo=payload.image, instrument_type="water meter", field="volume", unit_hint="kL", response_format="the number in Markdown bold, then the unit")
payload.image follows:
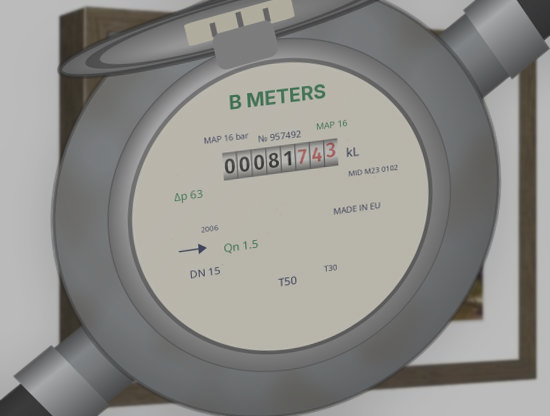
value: **81.743** kL
